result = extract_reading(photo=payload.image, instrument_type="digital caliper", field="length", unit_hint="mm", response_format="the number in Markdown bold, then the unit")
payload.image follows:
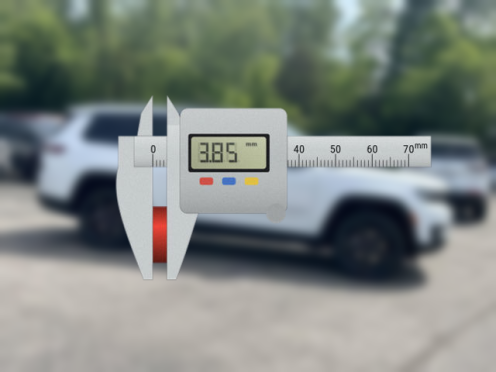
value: **3.85** mm
